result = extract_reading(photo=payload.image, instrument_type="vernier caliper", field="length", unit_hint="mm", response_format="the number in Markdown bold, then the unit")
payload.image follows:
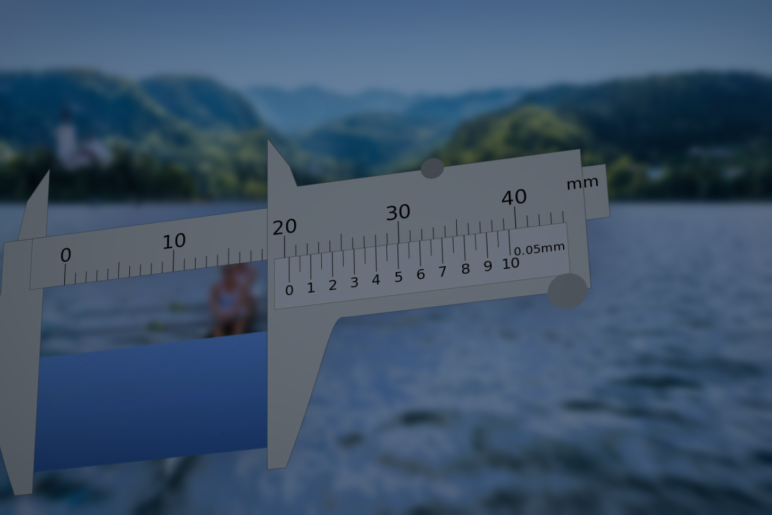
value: **20.4** mm
